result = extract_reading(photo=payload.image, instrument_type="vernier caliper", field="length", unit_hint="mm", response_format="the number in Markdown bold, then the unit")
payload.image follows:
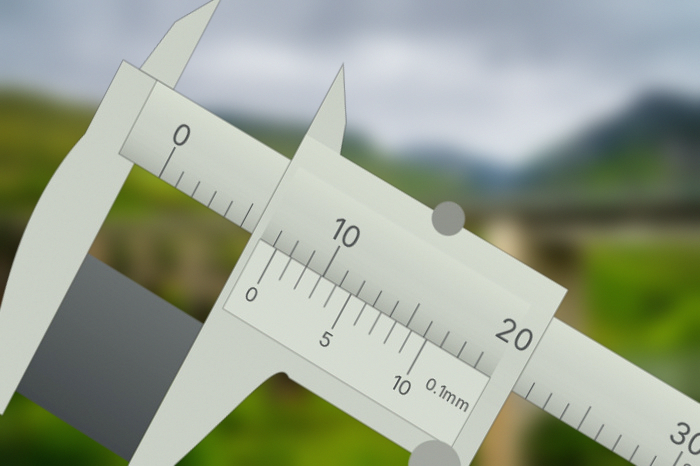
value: **7.2** mm
